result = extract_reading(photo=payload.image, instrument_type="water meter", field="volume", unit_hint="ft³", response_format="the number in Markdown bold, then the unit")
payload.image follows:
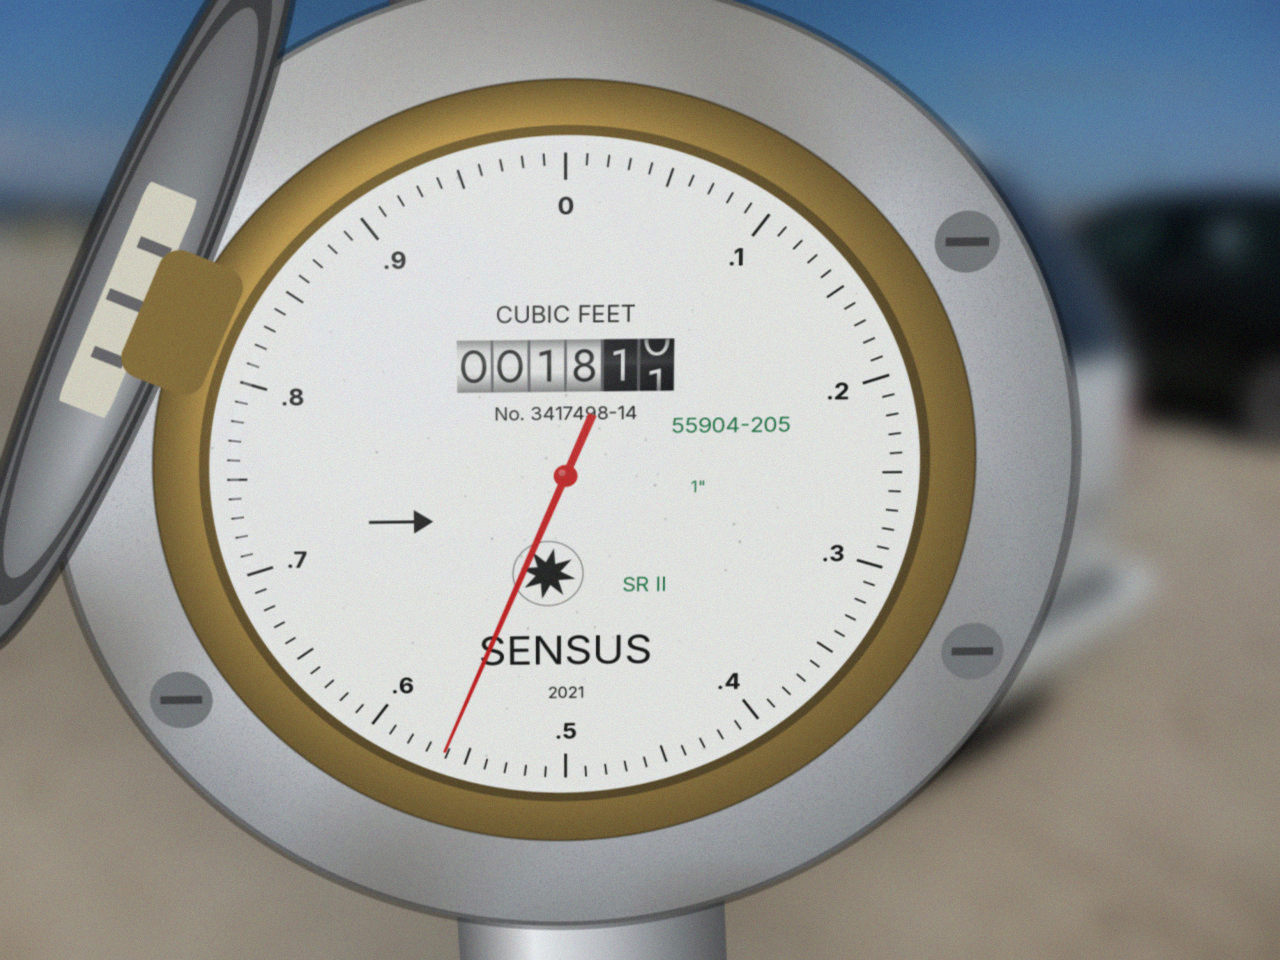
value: **1810.56** ft³
